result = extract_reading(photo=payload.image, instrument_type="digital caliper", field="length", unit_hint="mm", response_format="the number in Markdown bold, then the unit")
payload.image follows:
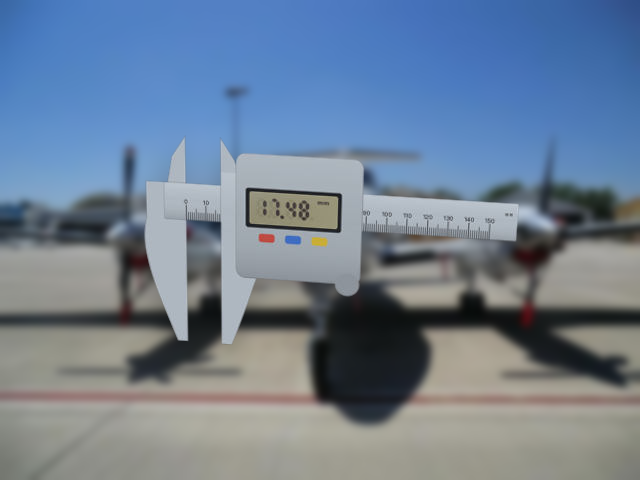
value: **17.48** mm
